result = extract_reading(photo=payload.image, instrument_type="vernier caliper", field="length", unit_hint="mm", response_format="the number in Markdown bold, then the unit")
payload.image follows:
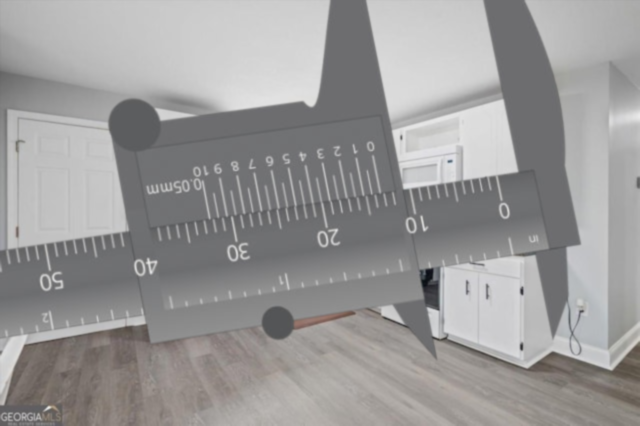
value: **13.4** mm
